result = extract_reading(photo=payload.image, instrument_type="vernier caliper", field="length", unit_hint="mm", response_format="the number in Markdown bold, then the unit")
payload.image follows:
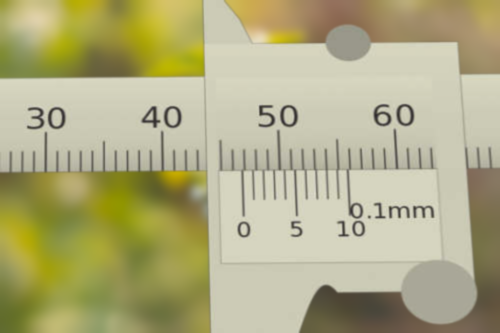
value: **46.8** mm
